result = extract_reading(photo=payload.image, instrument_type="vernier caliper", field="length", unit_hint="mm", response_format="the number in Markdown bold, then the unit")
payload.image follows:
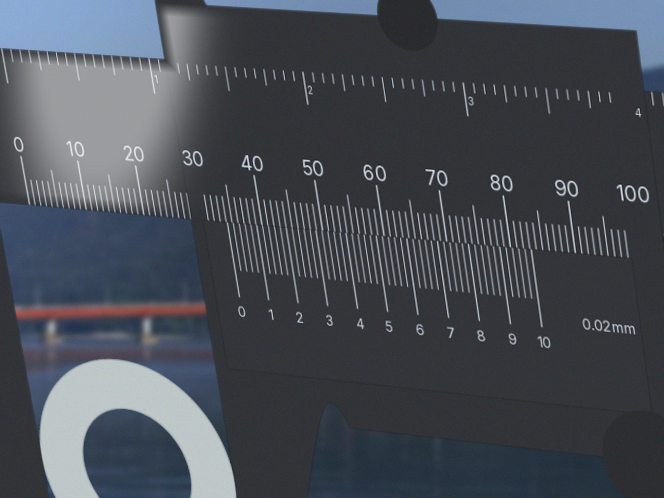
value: **34.2** mm
